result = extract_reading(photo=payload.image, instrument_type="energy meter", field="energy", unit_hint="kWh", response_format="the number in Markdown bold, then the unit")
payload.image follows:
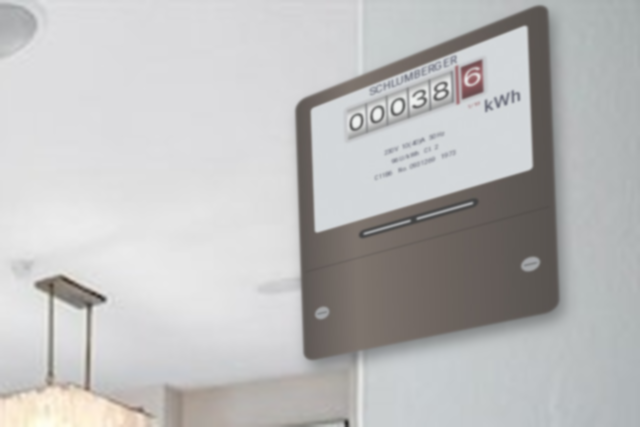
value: **38.6** kWh
